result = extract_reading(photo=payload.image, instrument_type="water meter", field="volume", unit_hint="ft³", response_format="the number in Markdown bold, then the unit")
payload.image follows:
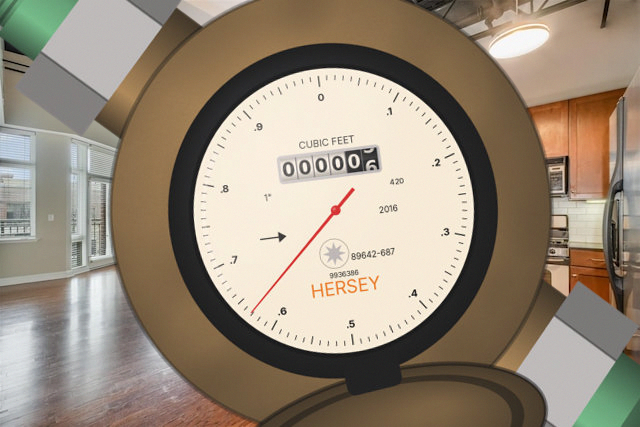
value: **5.63** ft³
